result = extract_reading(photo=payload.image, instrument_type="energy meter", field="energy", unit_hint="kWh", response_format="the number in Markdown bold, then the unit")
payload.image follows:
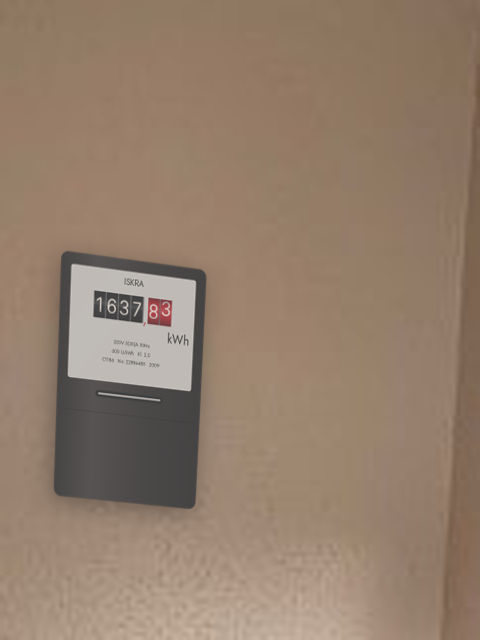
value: **1637.83** kWh
